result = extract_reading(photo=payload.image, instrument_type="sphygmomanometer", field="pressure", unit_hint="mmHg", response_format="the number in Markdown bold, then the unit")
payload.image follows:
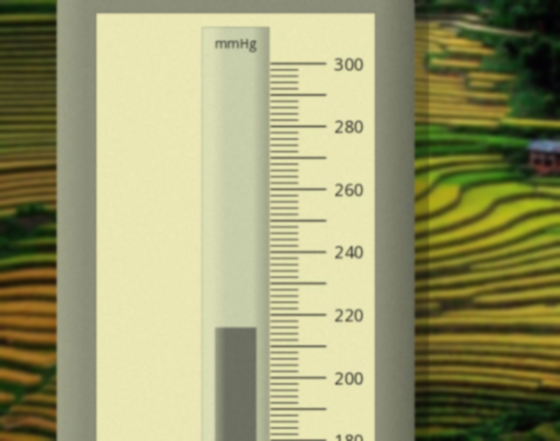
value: **216** mmHg
